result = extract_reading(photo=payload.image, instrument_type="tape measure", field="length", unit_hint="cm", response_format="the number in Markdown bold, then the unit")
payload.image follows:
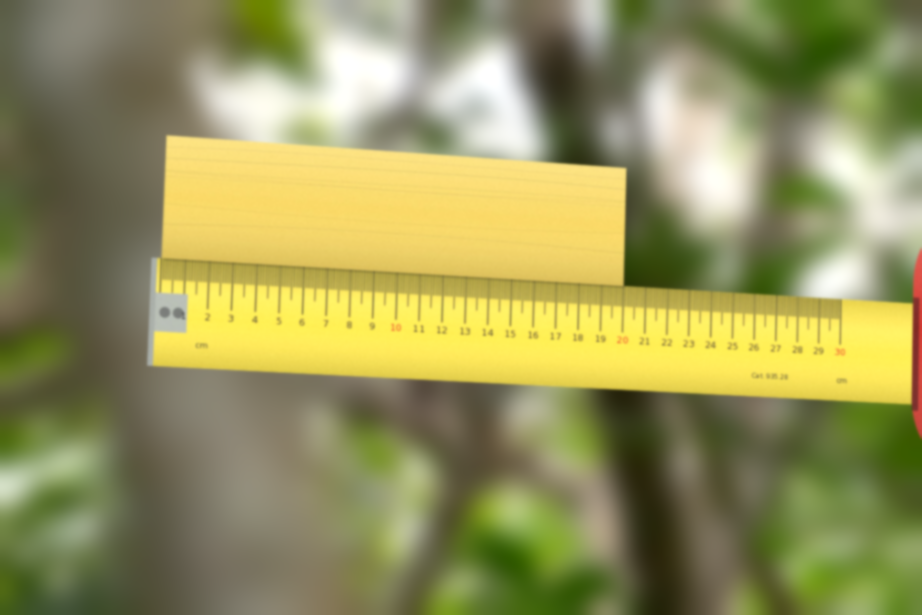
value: **20** cm
